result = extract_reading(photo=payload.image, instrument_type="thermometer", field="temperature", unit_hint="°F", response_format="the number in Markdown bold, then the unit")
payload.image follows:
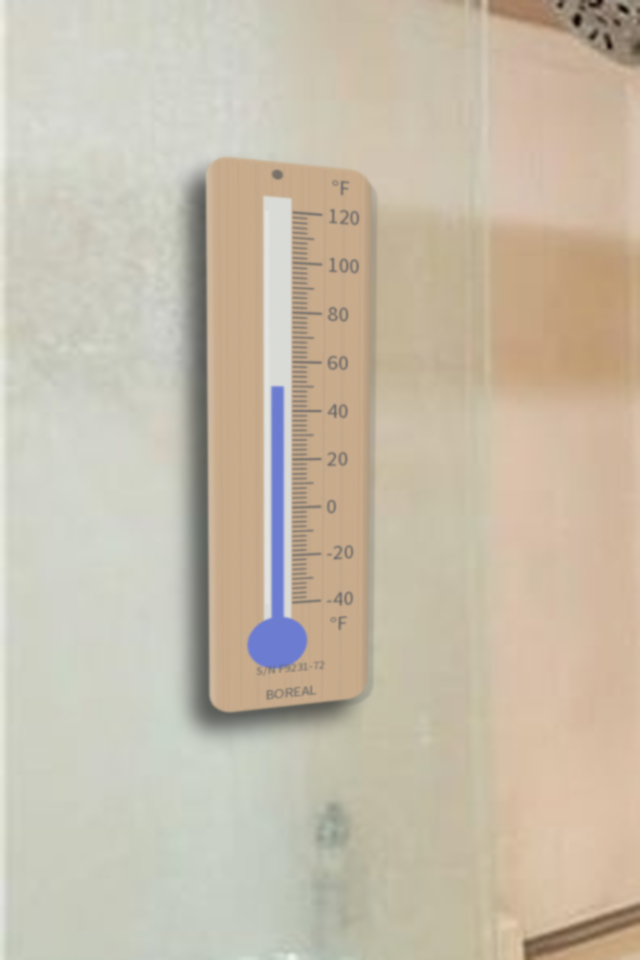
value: **50** °F
